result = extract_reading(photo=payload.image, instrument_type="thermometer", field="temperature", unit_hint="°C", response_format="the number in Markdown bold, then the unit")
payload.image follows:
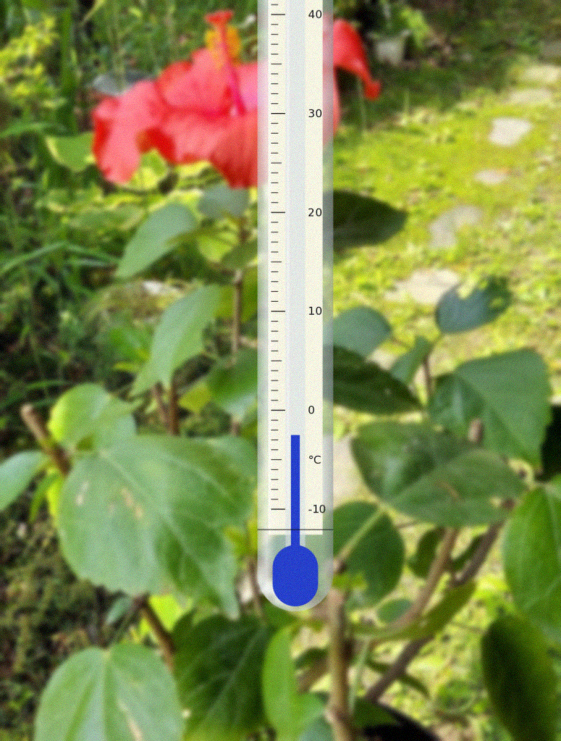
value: **-2.5** °C
